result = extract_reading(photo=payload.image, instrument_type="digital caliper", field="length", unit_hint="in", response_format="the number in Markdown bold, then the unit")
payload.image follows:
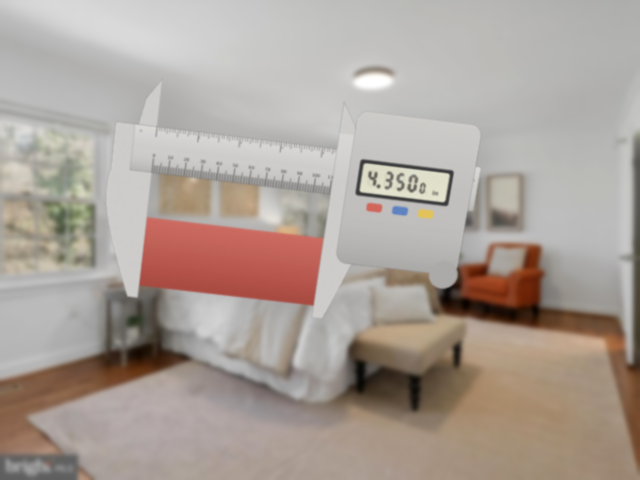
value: **4.3500** in
